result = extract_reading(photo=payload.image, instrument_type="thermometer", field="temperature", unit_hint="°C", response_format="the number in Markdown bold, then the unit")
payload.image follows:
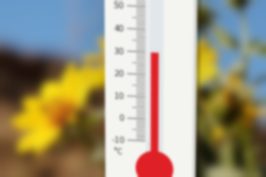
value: **30** °C
